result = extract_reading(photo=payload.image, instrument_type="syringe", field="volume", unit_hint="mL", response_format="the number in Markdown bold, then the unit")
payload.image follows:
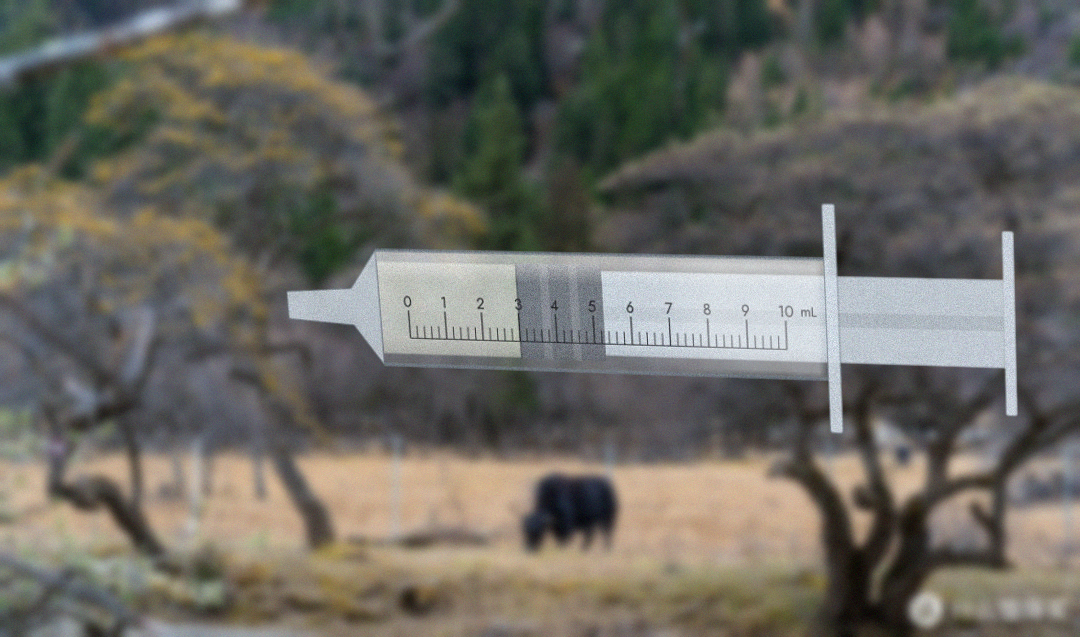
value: **3** mL
